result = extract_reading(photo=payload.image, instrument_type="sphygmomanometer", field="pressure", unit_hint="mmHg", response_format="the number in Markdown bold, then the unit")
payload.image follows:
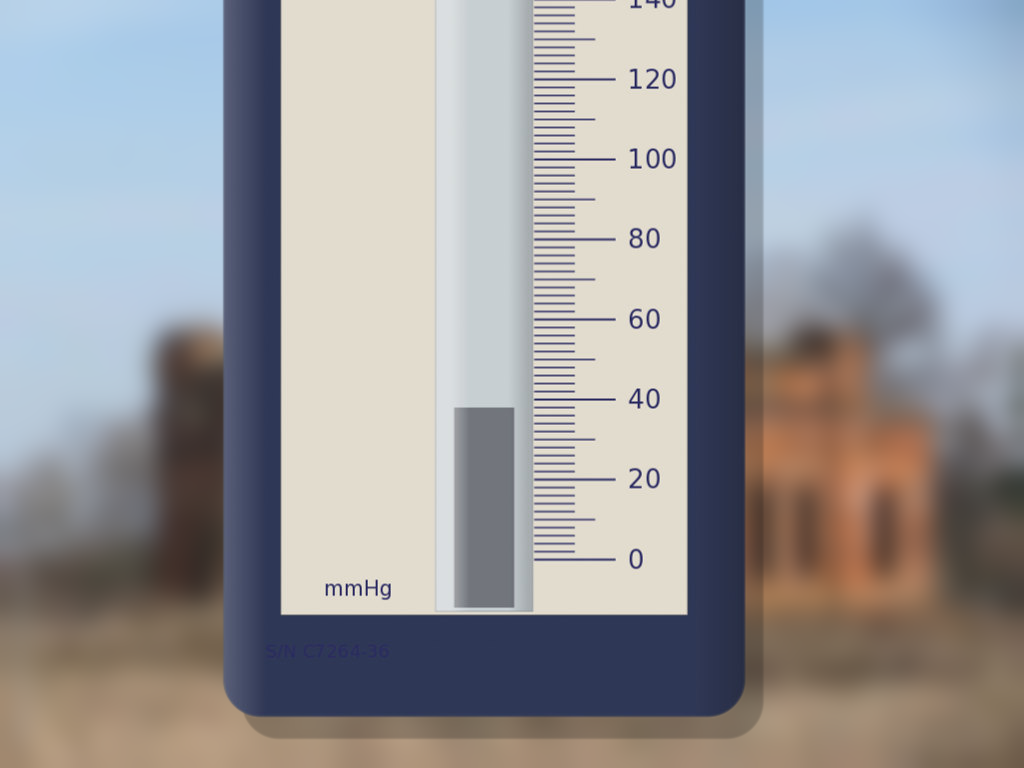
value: **38** mmHg
